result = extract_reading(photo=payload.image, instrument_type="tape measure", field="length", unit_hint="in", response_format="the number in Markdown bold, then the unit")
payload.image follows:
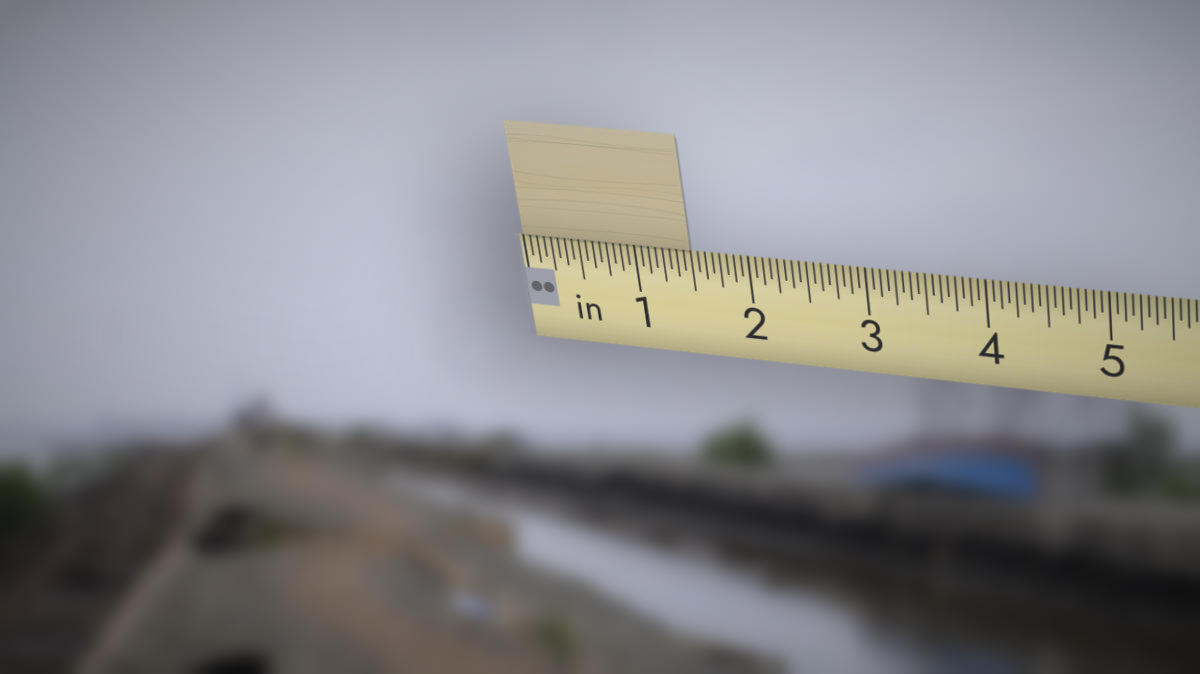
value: **1.5** in
